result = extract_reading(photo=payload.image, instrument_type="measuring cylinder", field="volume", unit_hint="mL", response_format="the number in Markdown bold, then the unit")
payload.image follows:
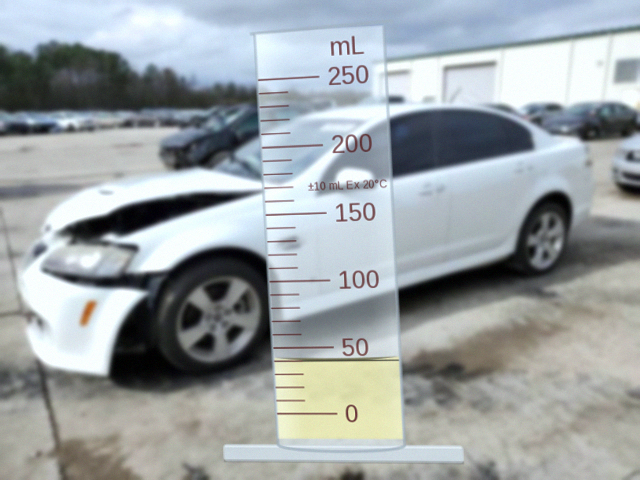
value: **40** mL
